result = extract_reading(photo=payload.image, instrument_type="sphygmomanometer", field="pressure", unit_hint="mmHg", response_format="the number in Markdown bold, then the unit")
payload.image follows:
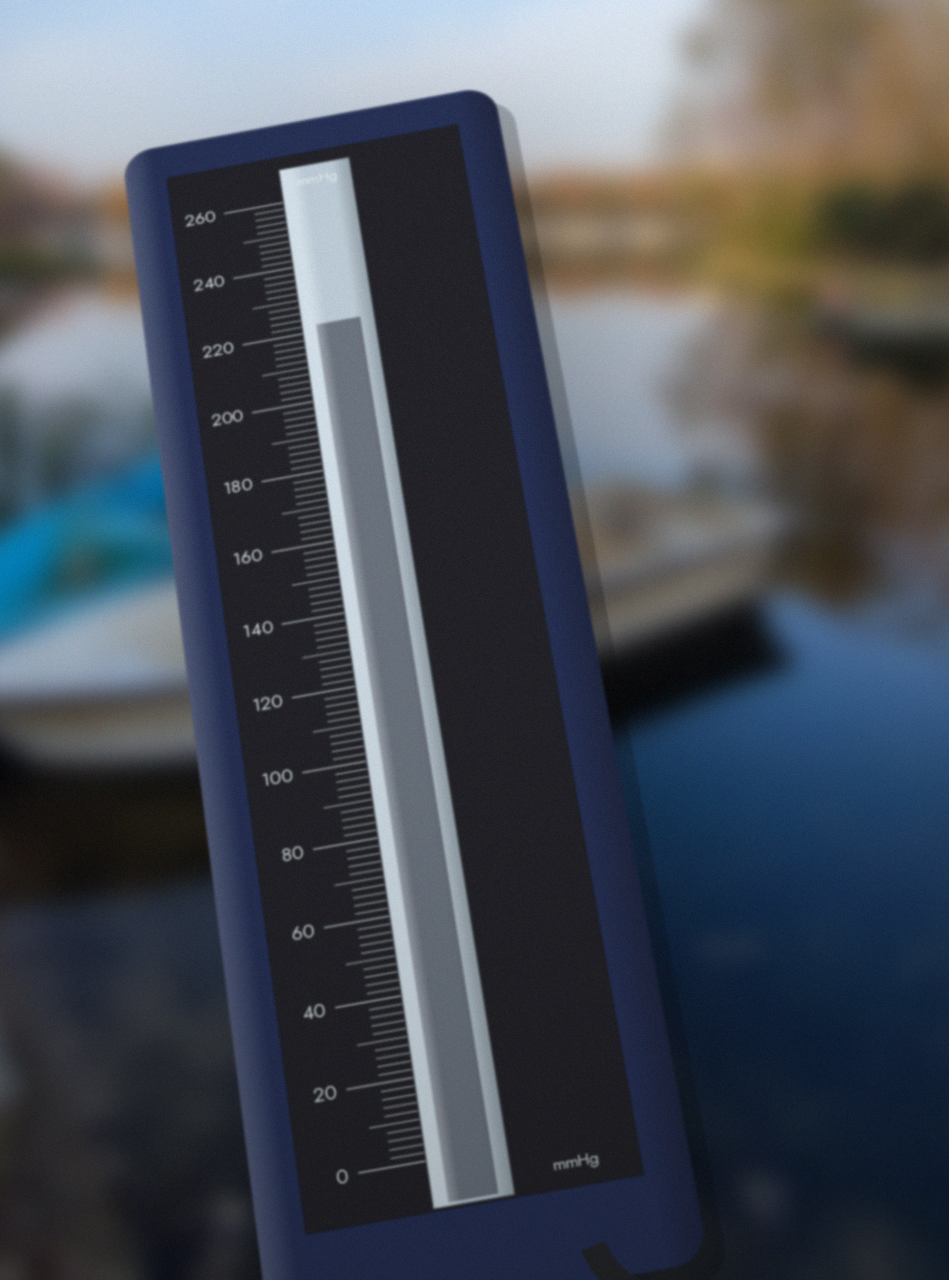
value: **222** mmHg
